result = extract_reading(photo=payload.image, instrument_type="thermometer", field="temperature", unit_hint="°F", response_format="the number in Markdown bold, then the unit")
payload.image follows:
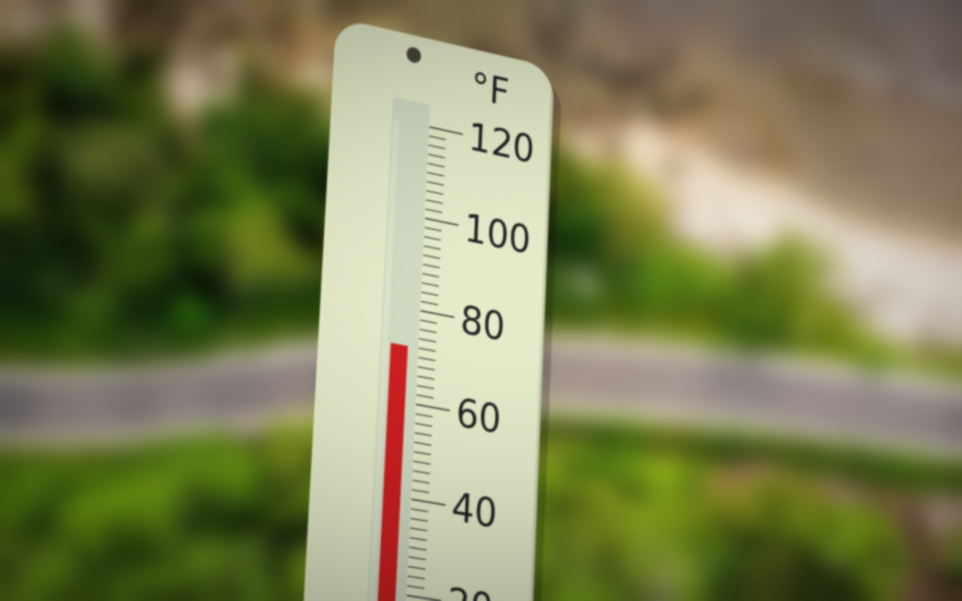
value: **72** °F
